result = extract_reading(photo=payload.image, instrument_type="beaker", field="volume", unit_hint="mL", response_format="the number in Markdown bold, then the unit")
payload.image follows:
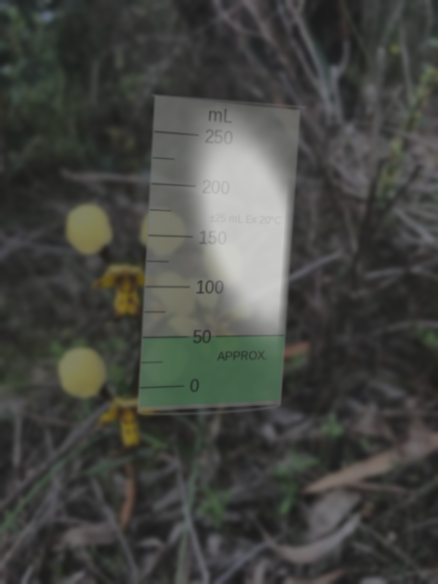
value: **50** mL
